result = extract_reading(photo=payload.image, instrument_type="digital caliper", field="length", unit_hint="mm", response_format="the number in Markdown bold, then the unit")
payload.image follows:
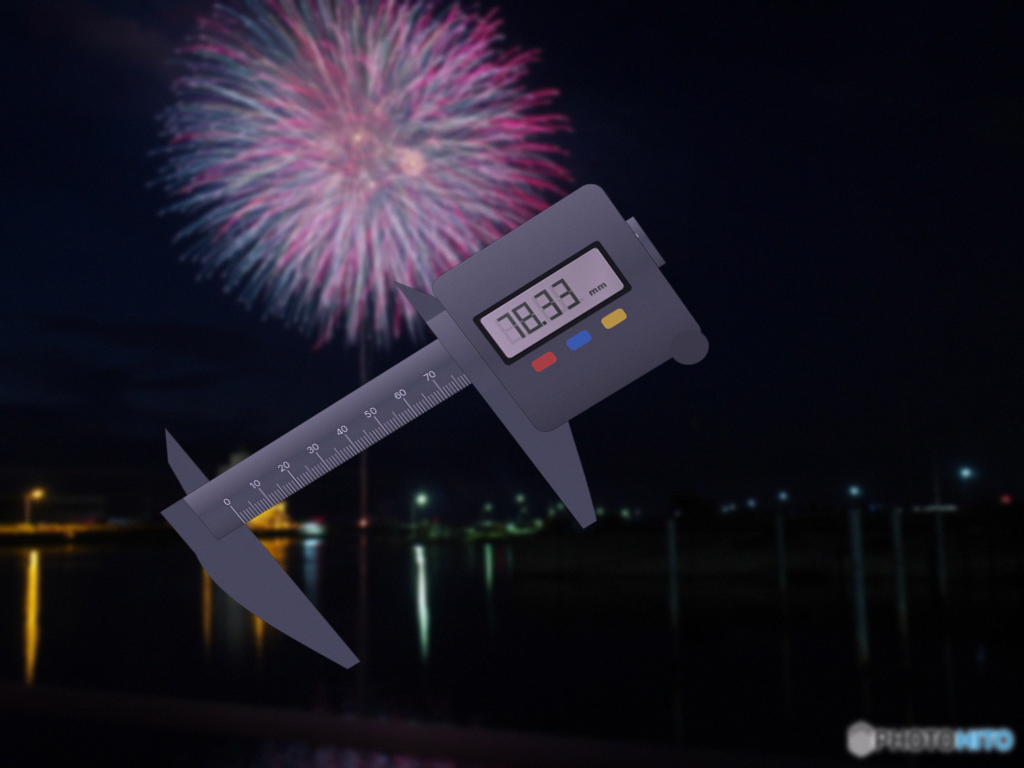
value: **78.33** mm
